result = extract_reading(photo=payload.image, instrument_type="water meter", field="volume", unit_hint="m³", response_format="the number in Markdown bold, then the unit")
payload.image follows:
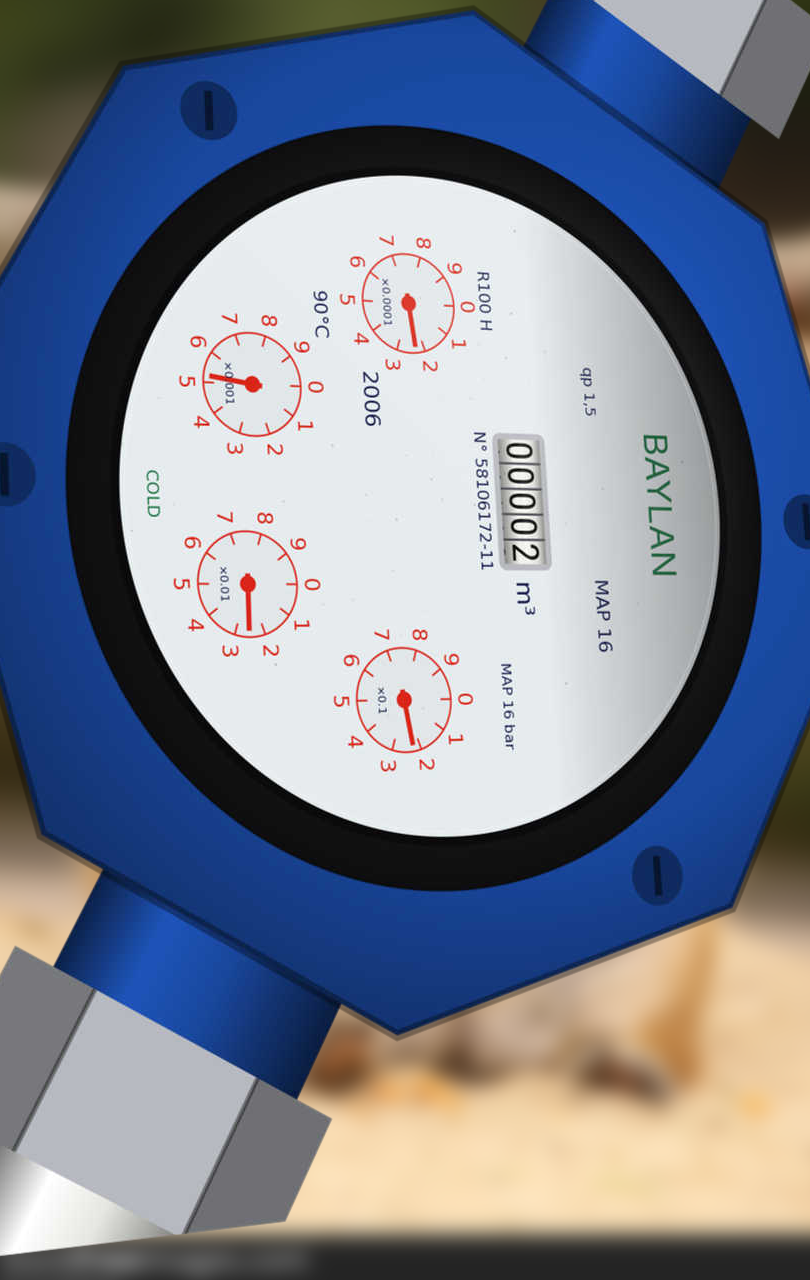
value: **2.2252** m³
